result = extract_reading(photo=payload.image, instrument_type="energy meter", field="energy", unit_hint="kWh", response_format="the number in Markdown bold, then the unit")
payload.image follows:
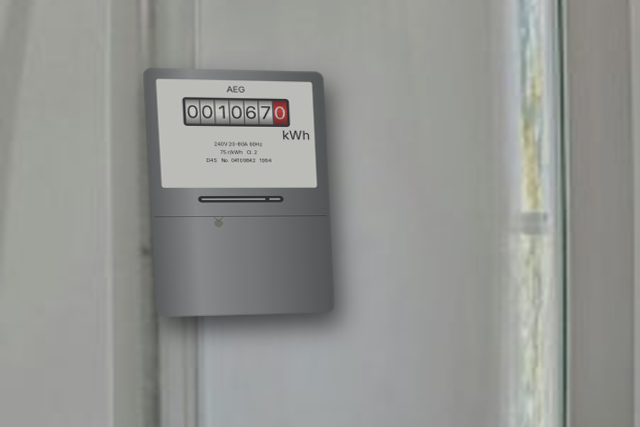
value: **1067.0** kWh
